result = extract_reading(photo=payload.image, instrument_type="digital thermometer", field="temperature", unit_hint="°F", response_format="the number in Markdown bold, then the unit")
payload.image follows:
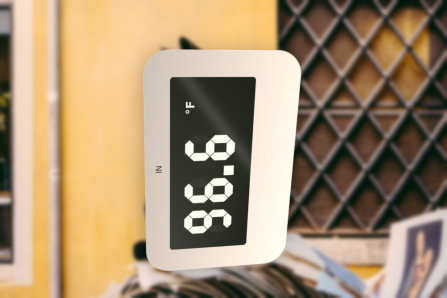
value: **96.6** °F
